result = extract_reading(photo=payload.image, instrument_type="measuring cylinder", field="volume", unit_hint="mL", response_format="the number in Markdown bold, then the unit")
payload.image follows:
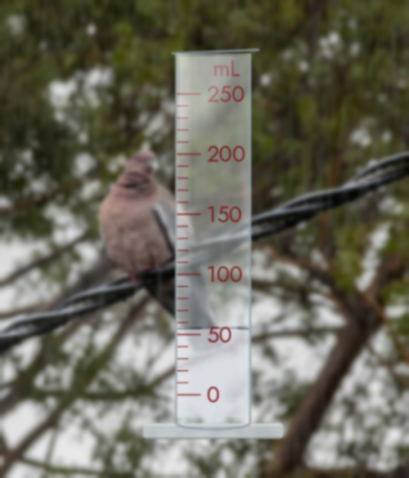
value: **55** mL
